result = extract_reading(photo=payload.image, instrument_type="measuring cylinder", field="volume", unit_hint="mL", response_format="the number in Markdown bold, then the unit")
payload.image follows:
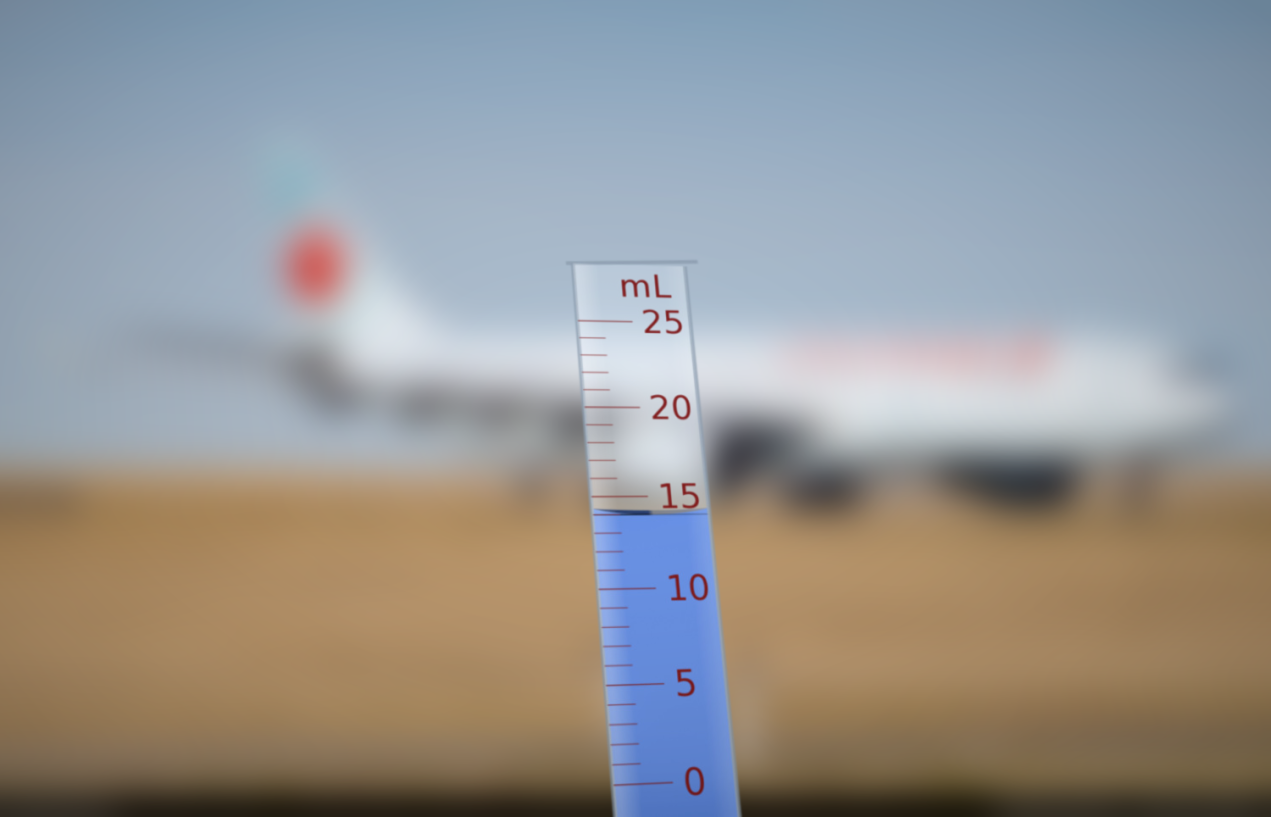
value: **14** mL
